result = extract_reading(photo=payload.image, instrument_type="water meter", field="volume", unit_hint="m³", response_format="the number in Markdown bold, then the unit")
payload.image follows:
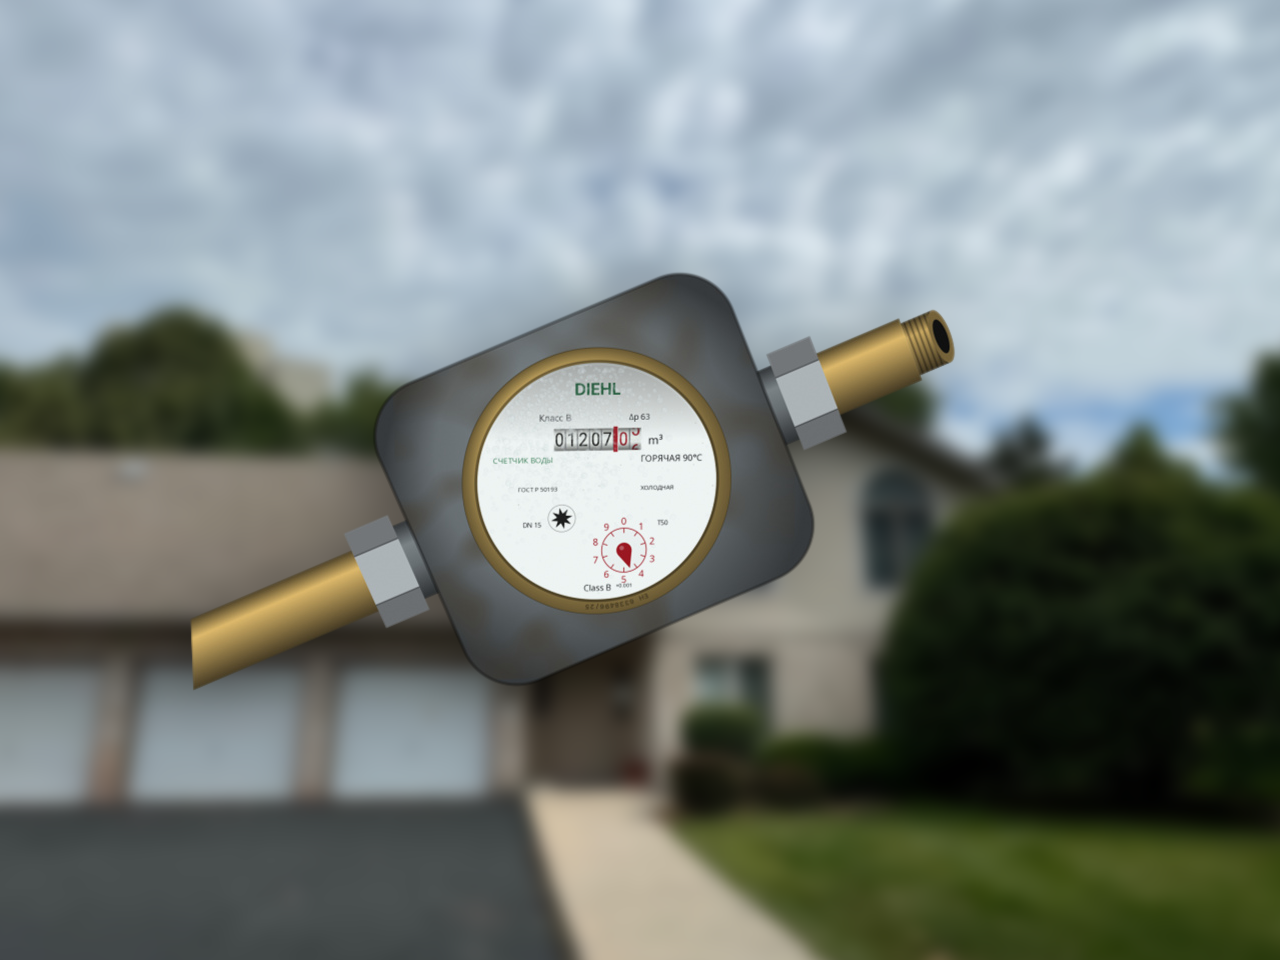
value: **1207.054** m³
